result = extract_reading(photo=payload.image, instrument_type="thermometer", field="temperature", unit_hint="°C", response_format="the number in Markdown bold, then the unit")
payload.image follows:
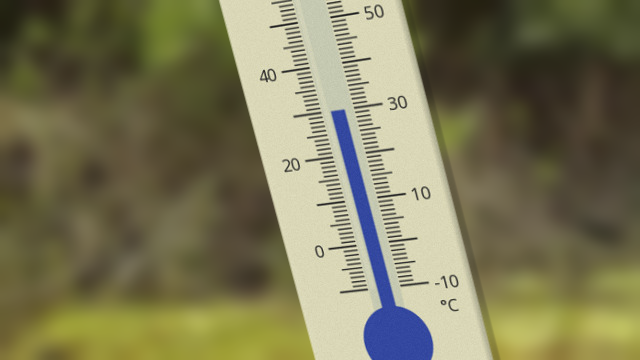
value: **30** °C
